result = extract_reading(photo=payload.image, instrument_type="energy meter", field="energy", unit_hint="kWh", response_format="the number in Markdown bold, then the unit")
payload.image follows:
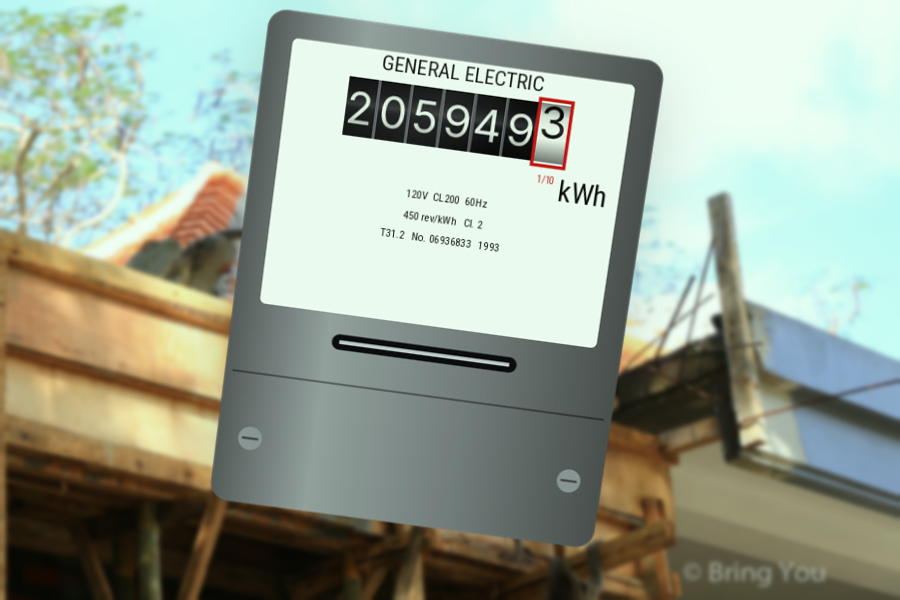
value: **205949.3** kWh
